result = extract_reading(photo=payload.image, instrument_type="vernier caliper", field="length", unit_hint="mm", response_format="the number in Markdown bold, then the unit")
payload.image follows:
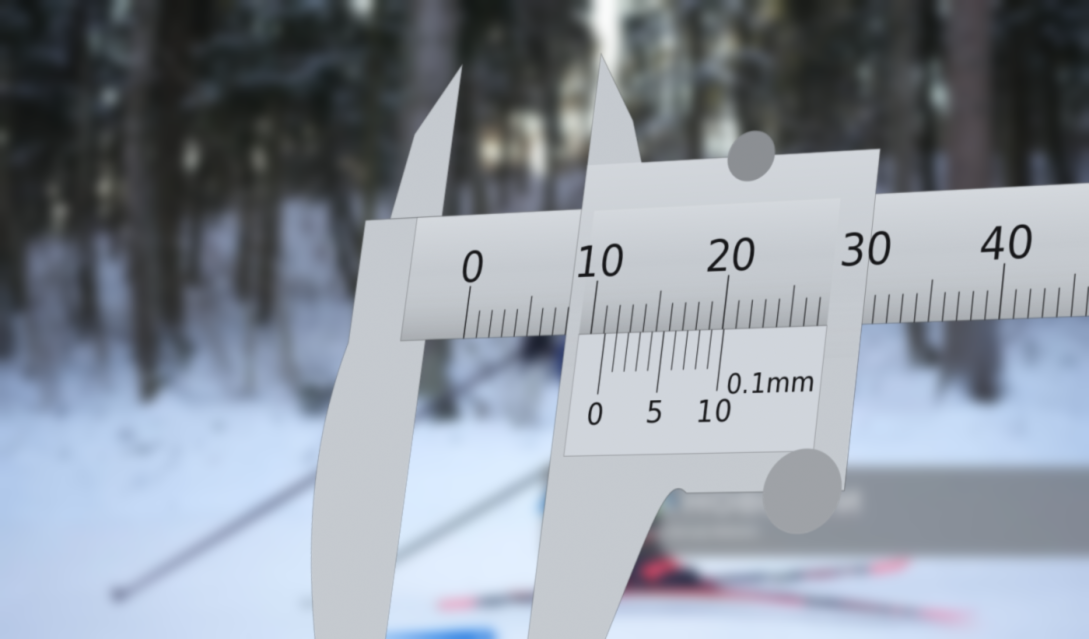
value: **11.1** mm
